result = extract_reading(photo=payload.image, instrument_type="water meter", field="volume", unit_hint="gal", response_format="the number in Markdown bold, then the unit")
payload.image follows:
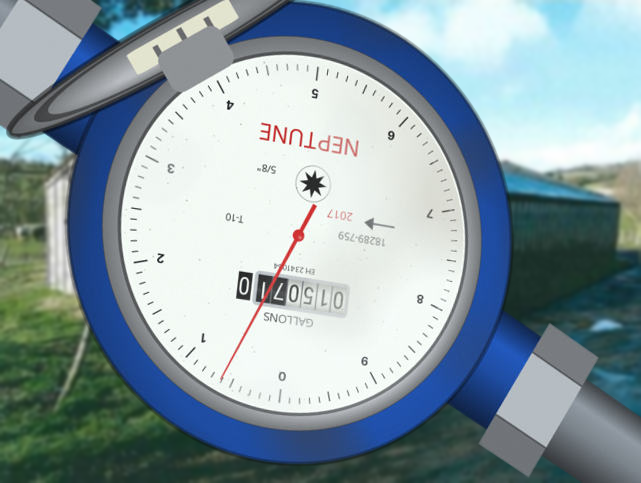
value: **150710.6** gal
